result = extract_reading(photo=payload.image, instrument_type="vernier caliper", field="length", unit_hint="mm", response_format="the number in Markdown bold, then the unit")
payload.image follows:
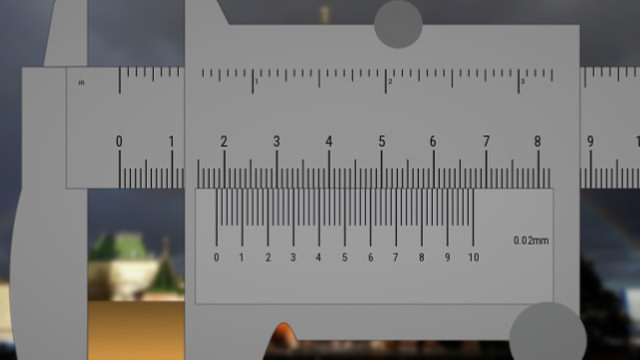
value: **18.5** mm
